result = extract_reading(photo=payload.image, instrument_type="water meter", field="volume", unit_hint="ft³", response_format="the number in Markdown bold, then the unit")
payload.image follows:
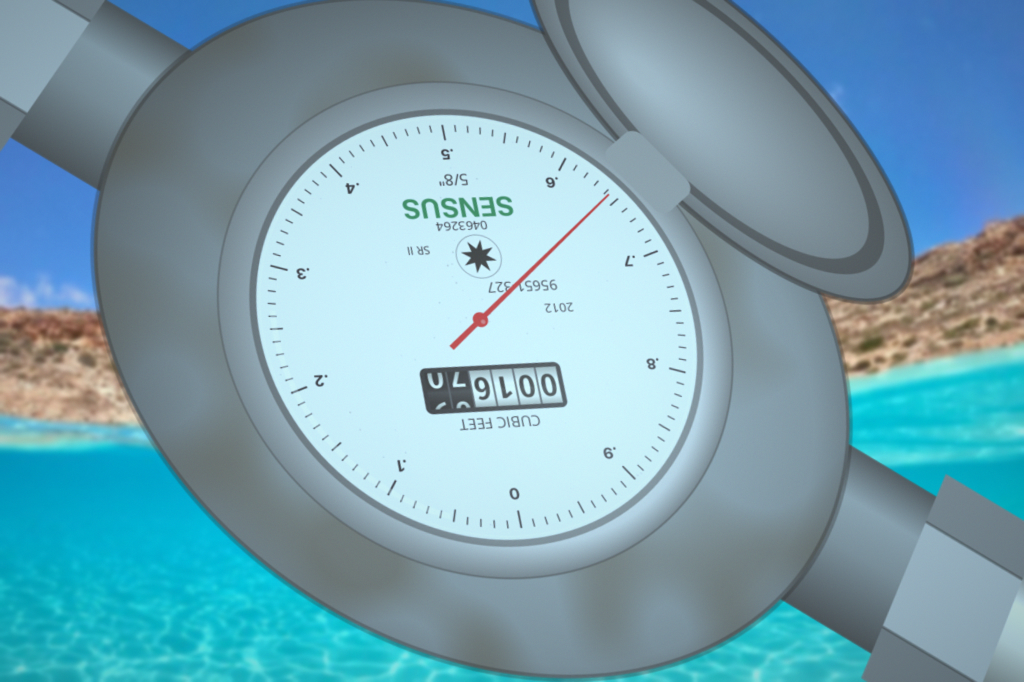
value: **1669.64** ft³
